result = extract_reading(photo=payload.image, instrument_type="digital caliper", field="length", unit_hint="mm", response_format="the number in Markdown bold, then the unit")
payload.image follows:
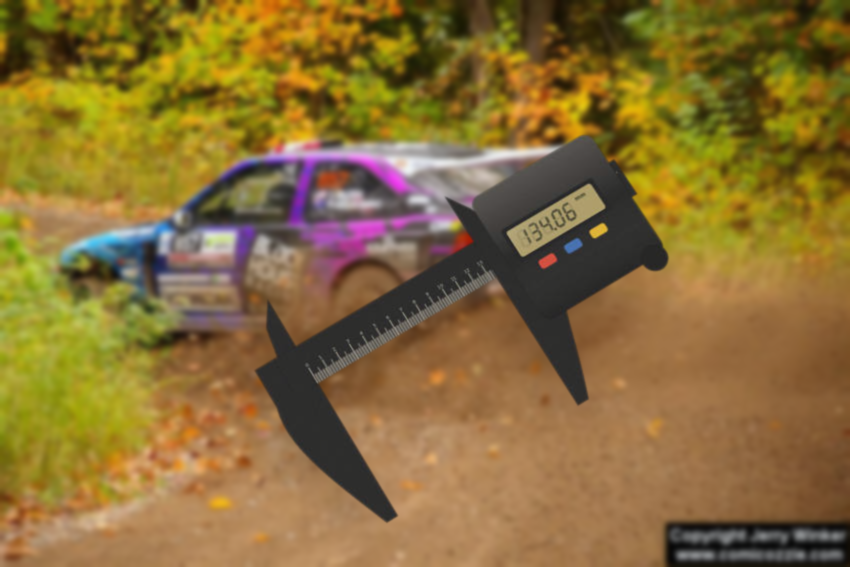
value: **134.06** mm
